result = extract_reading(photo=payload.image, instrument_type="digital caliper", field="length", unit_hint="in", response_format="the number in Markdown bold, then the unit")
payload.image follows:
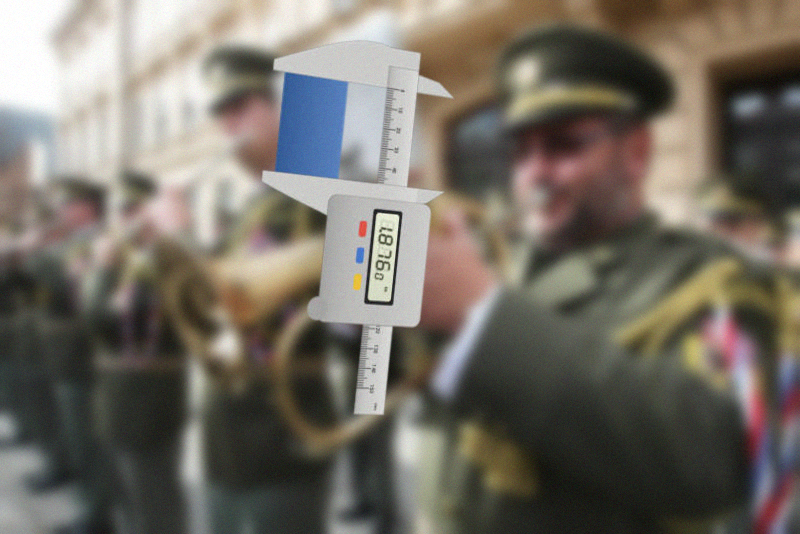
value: **1.8760** in
